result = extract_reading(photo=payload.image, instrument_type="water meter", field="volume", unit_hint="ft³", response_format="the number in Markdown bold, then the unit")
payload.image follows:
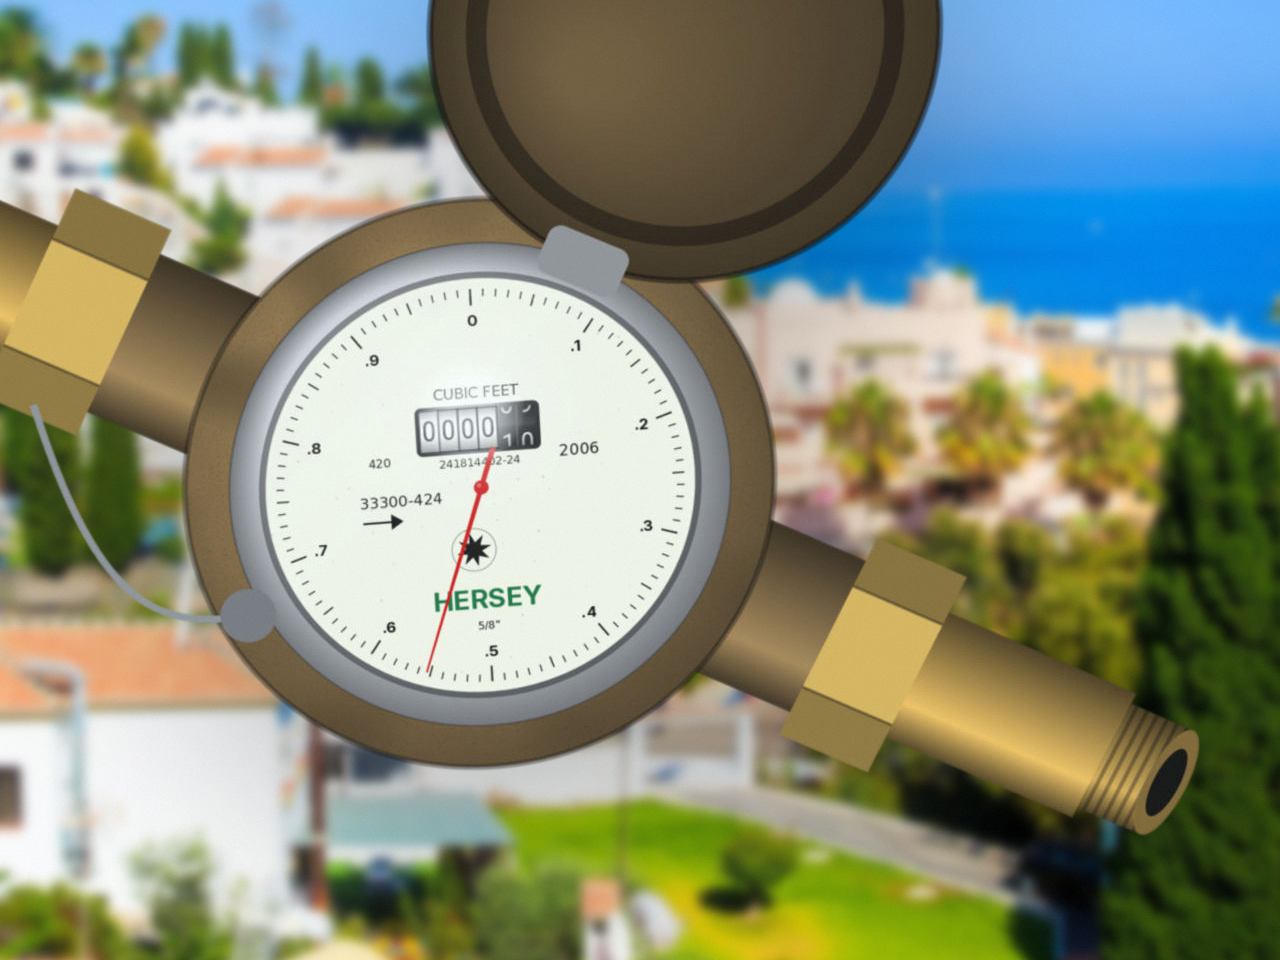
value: **9.55** ft³
